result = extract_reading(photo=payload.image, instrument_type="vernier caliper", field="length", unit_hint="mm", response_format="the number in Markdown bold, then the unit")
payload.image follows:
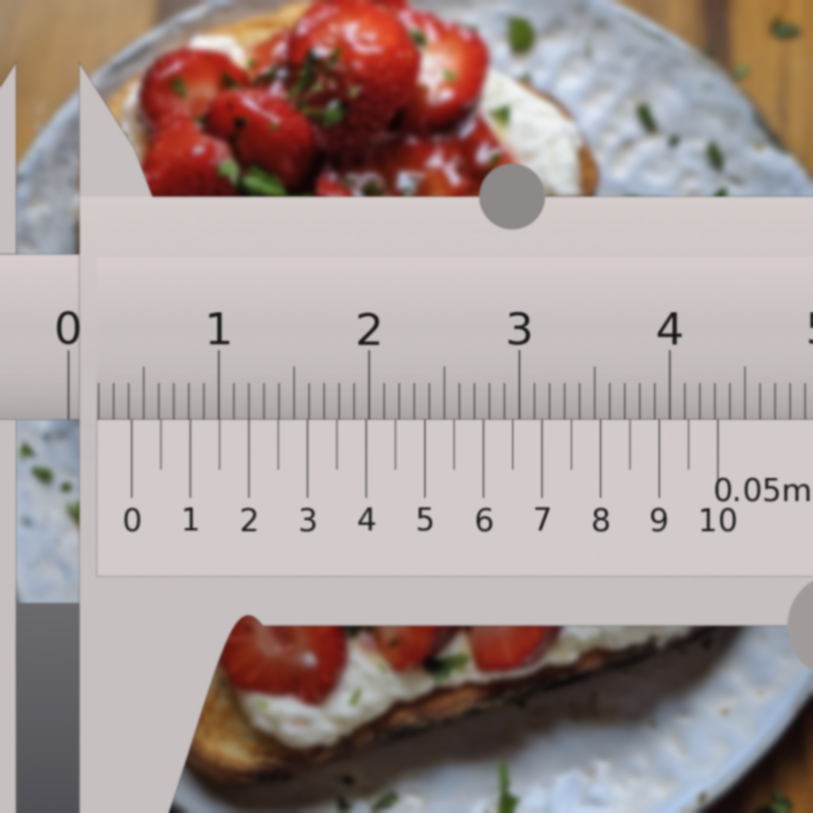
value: **4.2** mm
